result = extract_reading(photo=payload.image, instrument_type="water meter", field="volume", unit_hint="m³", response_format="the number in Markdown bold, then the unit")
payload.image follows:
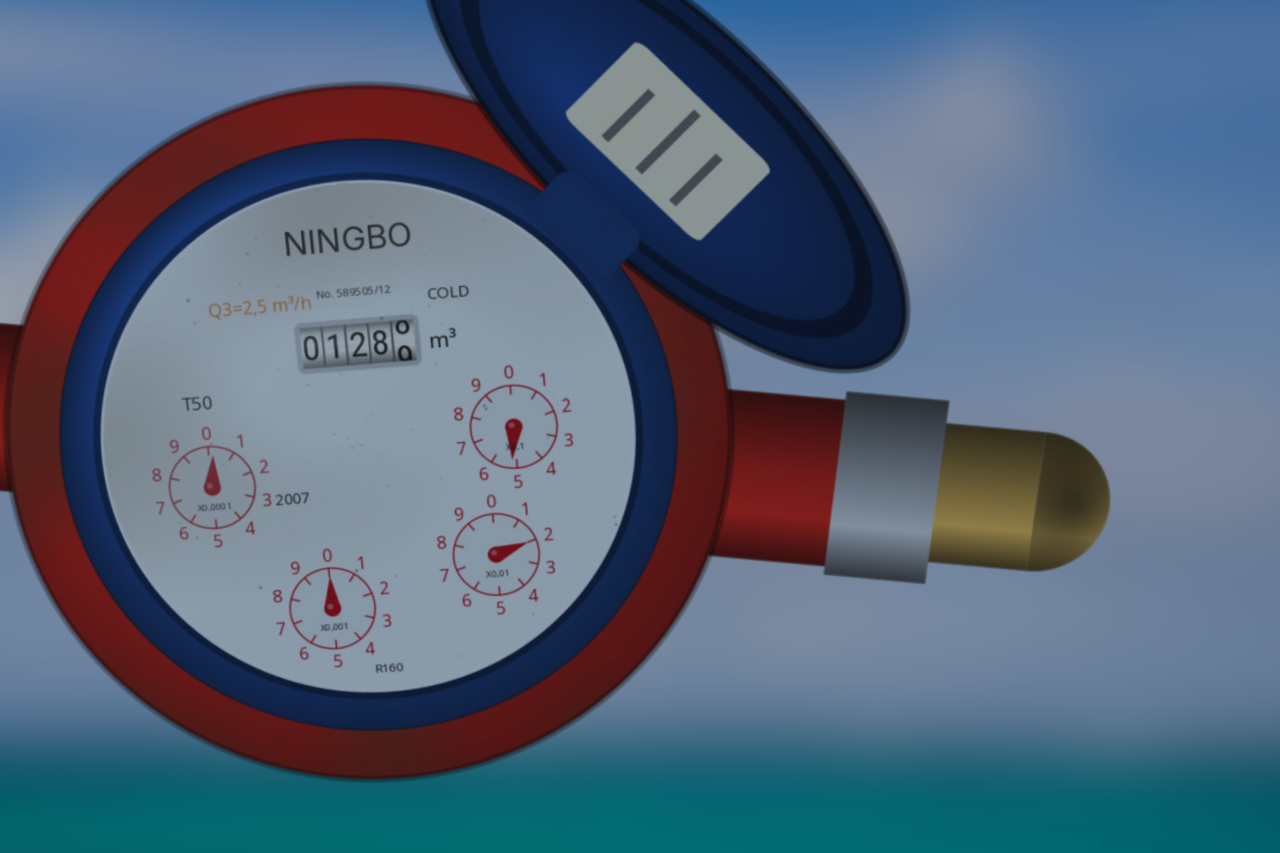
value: **1288.5200** m³
